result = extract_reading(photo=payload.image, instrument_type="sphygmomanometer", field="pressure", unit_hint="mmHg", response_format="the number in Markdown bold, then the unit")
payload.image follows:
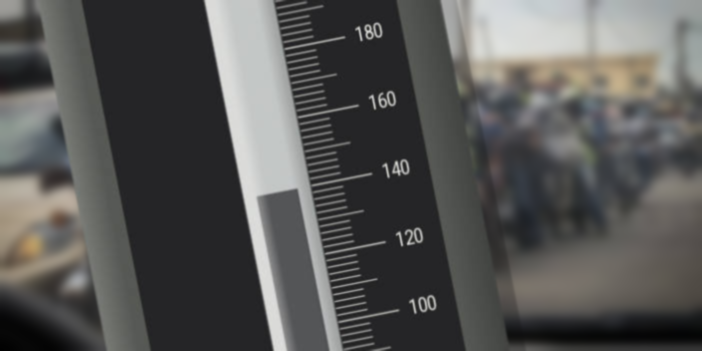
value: **140** mmHg
